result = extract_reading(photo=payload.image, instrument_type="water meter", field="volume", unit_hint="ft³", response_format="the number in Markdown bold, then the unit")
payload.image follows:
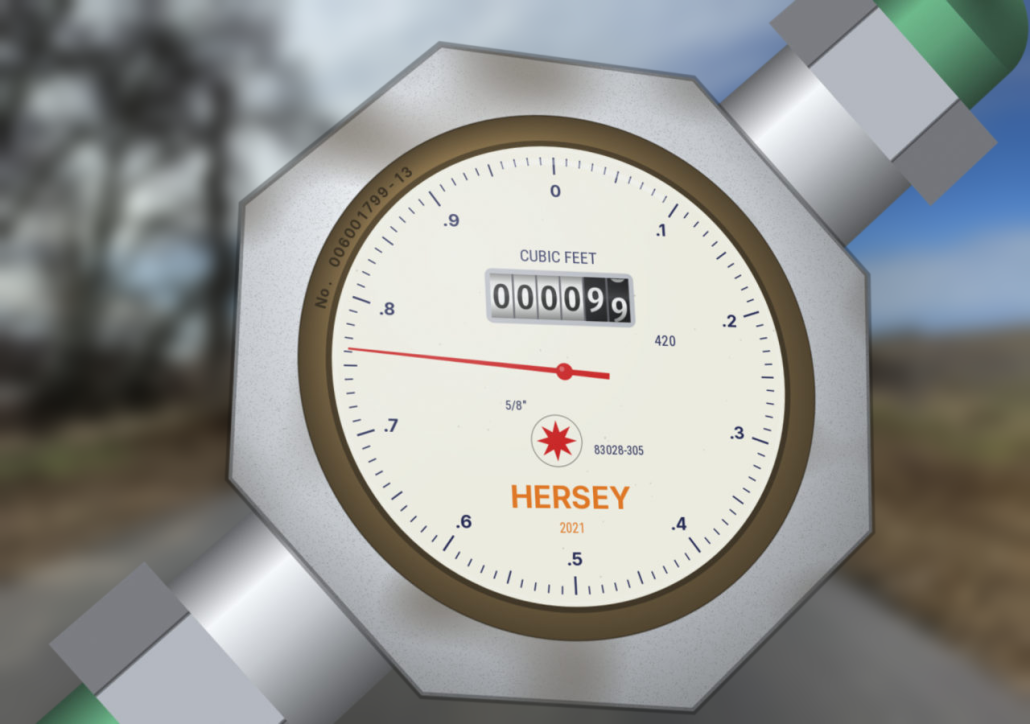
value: **98.76** ft³
